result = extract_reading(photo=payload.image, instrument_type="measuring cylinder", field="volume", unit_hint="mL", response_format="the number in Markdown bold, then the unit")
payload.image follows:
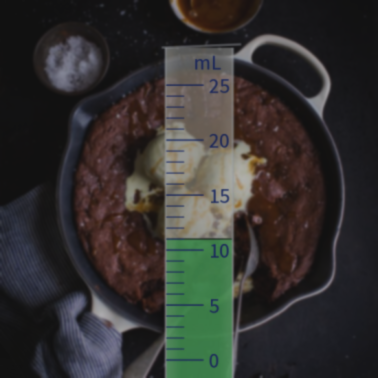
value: **11** mL
